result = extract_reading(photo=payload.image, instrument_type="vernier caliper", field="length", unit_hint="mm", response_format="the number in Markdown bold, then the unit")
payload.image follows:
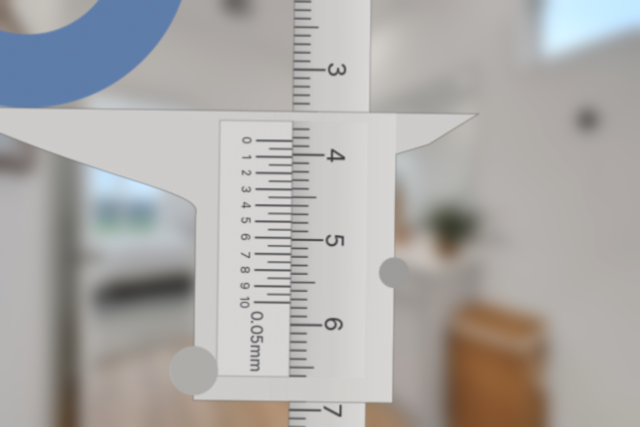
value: **38.4** mm
